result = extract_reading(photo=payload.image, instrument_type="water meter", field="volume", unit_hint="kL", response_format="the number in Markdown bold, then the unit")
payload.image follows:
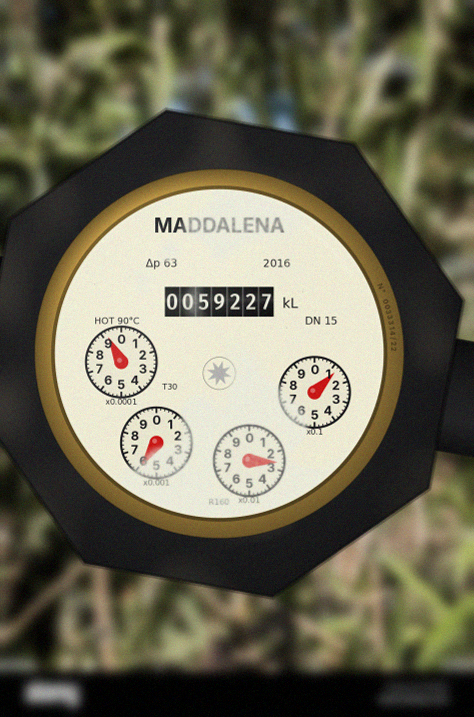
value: **59227.1259** kL
